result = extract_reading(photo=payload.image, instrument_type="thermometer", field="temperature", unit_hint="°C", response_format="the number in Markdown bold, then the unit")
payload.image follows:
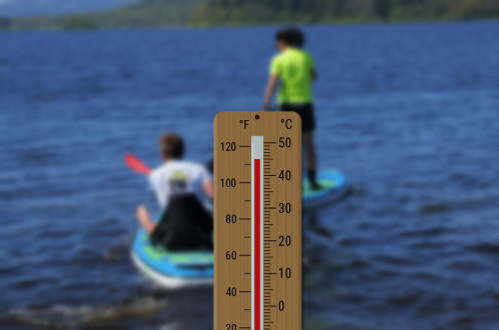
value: **45** °C
